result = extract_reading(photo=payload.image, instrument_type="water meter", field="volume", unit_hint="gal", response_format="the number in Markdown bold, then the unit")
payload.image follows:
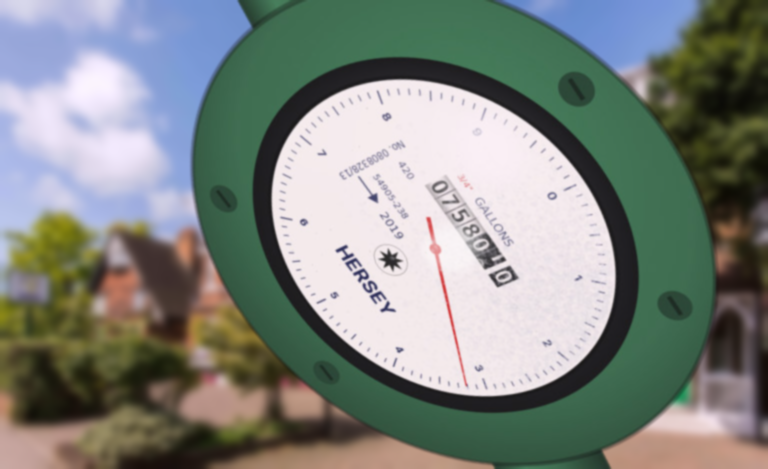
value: **758013.2** gal
